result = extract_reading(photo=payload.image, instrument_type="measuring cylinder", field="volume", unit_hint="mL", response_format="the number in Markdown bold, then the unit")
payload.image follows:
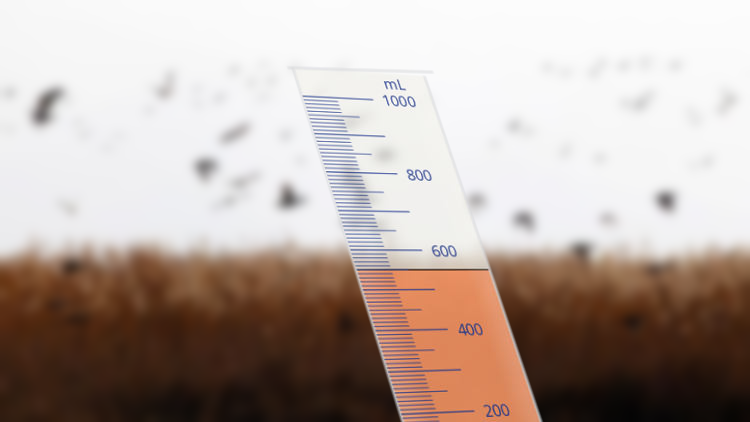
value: **550** mL
